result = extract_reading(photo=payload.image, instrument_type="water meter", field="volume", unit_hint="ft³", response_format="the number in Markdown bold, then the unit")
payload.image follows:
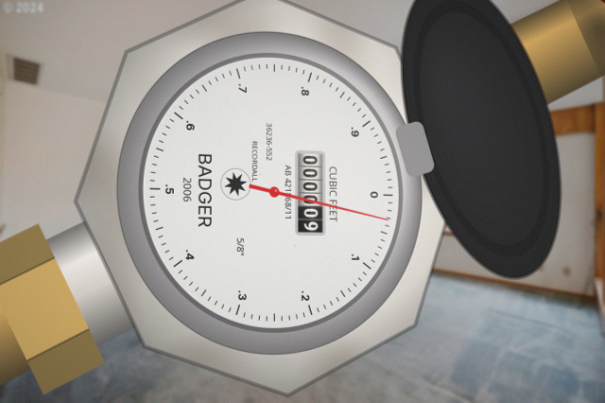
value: **9.03** ft³
